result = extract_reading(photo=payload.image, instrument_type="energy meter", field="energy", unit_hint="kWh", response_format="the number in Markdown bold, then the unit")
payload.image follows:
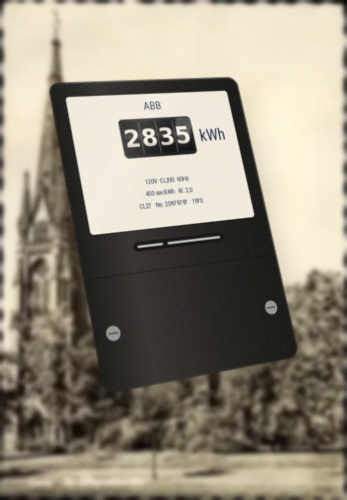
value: **2835** kWh
